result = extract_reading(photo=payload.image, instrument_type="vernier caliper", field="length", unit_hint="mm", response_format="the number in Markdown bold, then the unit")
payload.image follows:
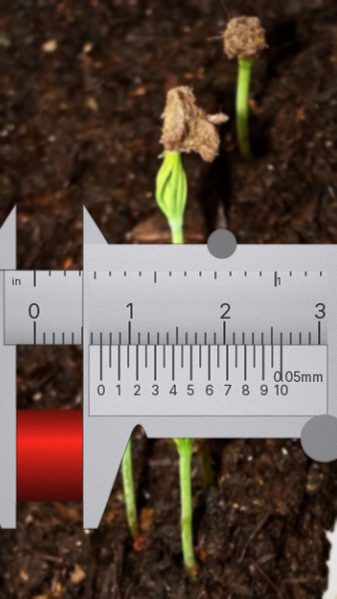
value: **7.0** mm
